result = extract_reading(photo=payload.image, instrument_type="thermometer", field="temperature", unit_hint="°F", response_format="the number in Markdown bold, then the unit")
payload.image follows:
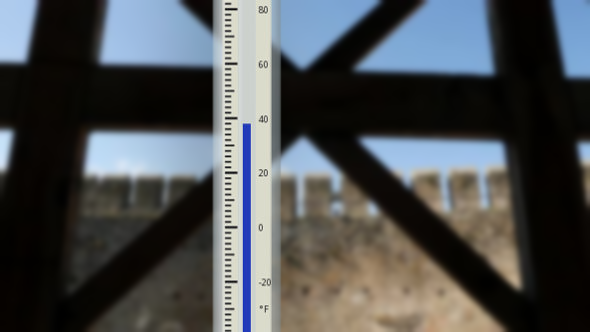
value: **38** °F
